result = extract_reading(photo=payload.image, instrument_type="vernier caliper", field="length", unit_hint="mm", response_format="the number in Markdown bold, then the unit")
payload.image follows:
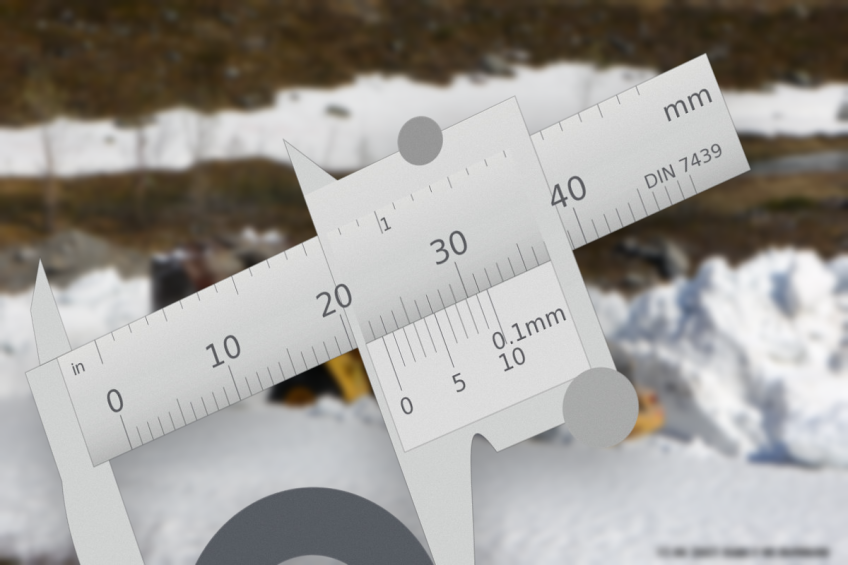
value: **22.6** mm
